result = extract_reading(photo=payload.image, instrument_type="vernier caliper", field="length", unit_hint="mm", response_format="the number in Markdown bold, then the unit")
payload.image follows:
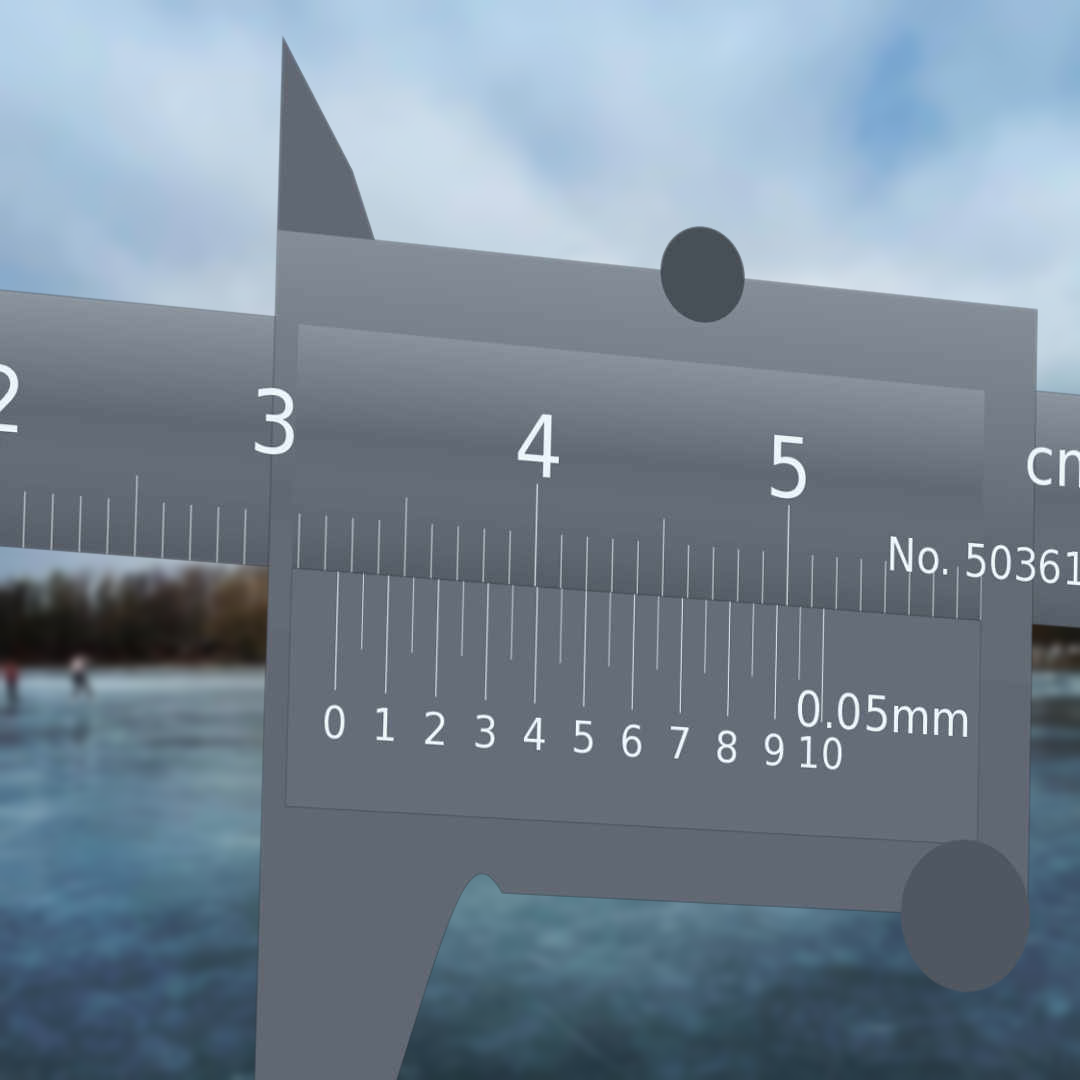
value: **32.50** mm
